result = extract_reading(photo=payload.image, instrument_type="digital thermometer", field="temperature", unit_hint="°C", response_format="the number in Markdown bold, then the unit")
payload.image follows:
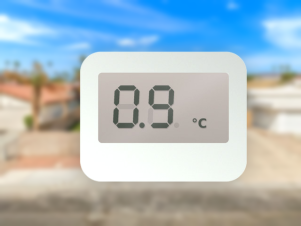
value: **0.9** °C
